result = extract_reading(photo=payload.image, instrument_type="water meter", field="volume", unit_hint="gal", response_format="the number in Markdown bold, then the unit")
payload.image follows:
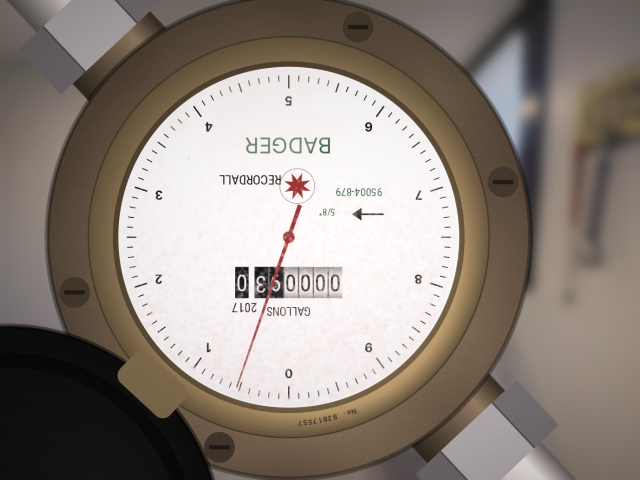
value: **930.5** gal
